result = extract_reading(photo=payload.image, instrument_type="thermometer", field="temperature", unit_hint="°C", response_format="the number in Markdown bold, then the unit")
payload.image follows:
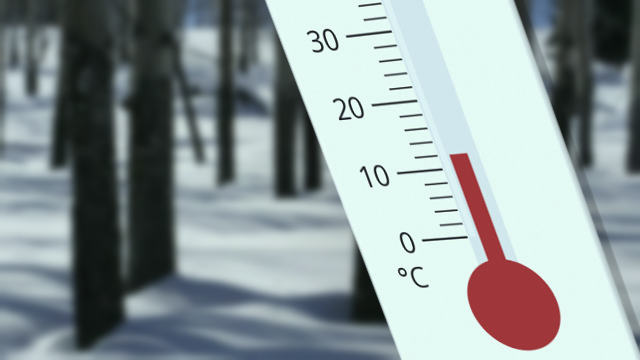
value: **12** °C
